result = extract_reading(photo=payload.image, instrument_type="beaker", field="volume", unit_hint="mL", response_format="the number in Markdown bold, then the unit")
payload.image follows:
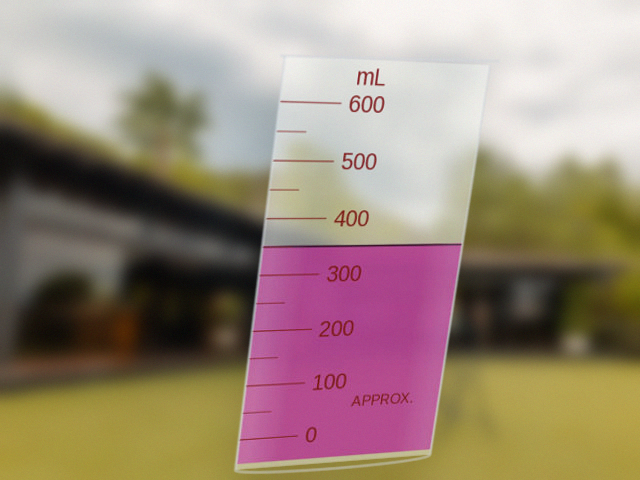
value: **350** mL
